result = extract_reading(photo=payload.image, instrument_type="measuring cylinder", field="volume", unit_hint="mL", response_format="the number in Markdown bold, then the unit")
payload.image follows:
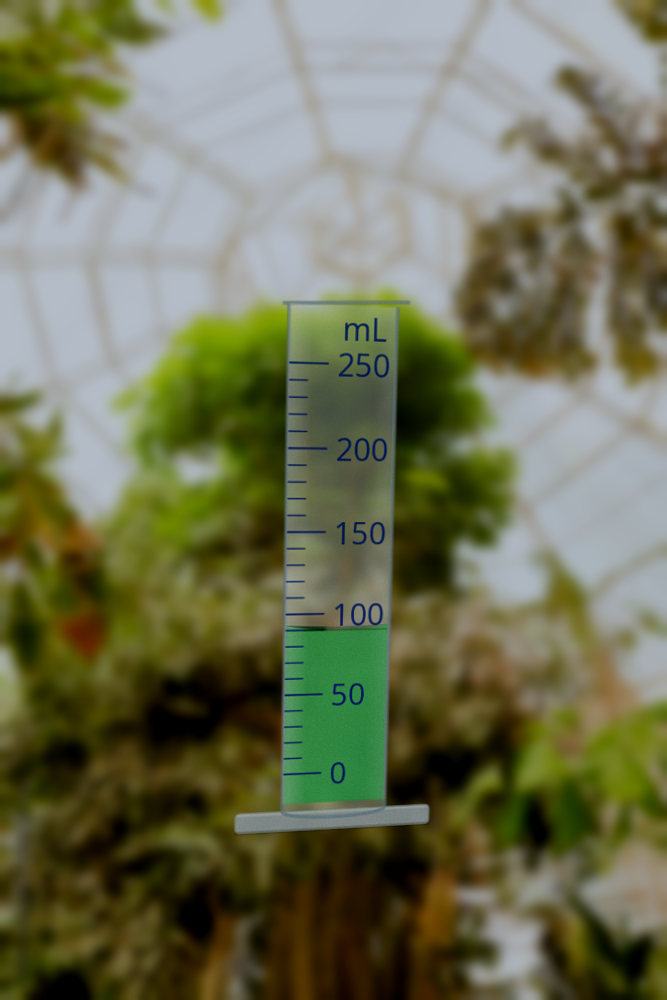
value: **90** mL
